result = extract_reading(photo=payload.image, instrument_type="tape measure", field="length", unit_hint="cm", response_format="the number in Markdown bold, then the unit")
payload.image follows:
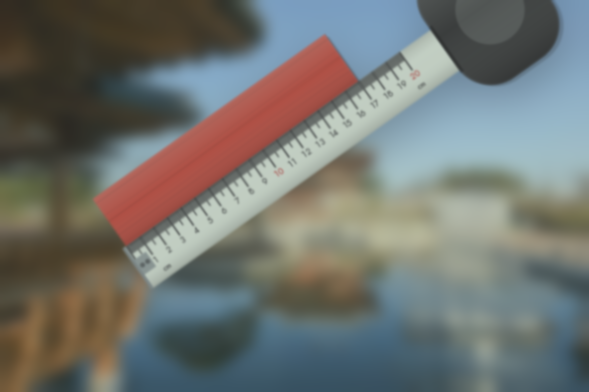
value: **17** cm
